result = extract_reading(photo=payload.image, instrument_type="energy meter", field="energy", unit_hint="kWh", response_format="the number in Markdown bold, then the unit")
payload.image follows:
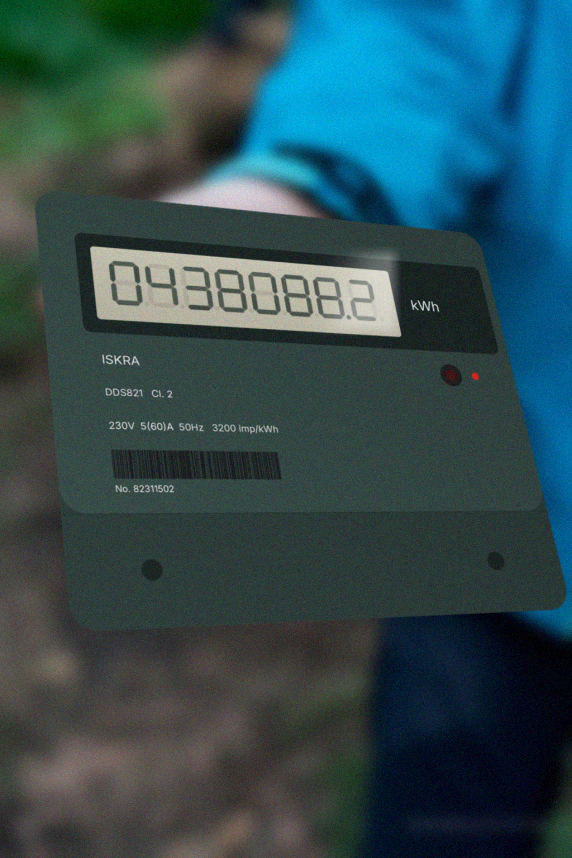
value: **438088.2** kWh
